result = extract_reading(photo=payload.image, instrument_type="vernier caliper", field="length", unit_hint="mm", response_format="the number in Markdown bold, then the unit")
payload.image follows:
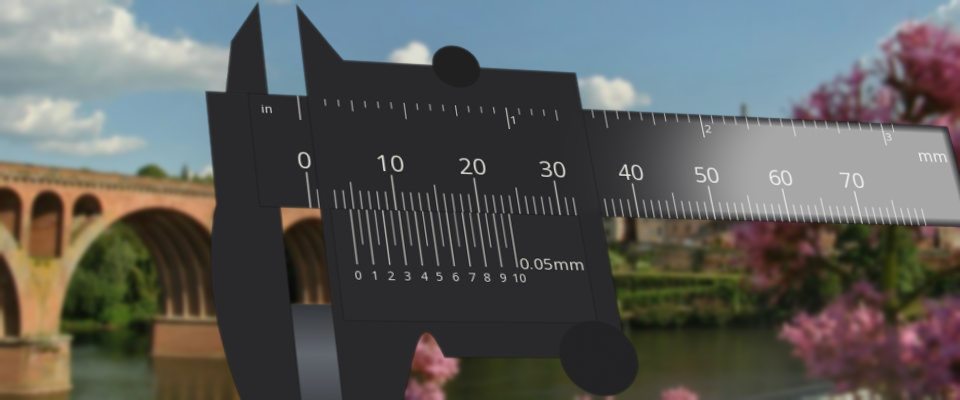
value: **4.6** mm
